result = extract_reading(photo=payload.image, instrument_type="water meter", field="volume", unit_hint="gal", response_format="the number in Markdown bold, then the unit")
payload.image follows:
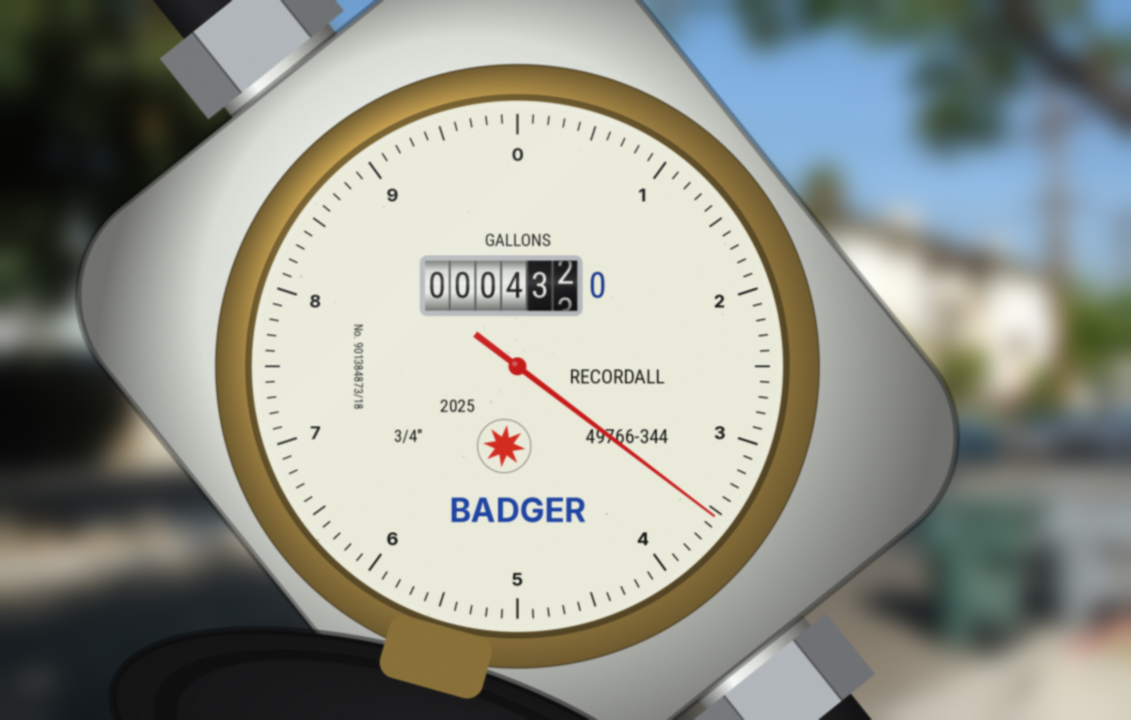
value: **4323.5** gal
